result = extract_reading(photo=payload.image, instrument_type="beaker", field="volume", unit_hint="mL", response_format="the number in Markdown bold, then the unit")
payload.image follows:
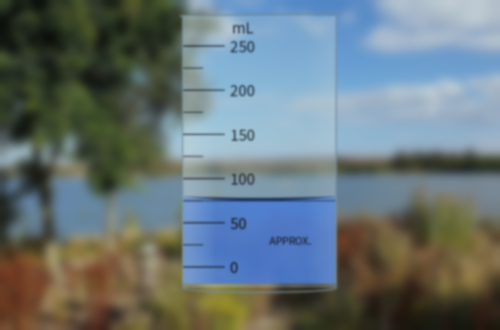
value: **75** mL
